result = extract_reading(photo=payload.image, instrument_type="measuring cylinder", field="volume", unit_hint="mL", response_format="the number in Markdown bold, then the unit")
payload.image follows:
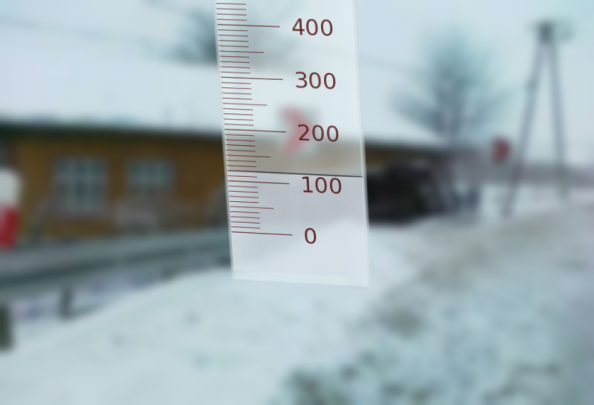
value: **120** mL
